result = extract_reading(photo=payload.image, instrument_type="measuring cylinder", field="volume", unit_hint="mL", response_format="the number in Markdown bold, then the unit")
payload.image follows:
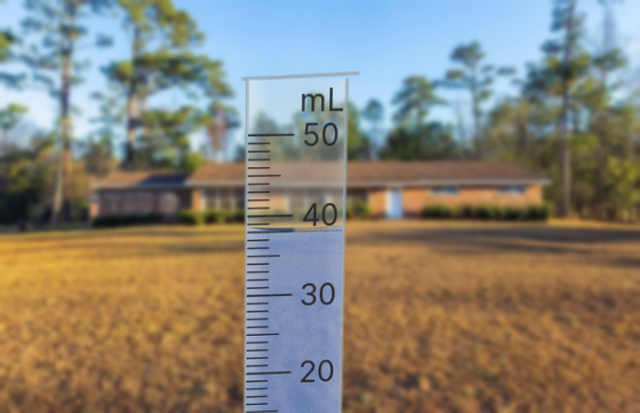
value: **38** mL
